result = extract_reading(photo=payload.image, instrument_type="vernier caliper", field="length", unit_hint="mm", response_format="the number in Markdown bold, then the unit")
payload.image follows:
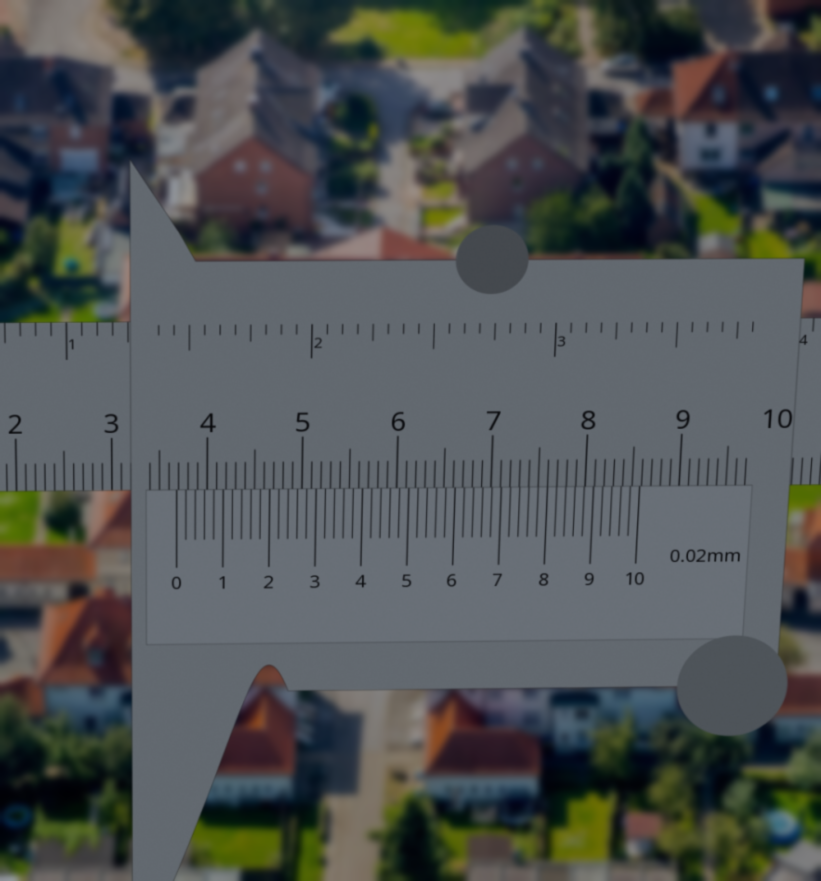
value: **36.8** mm
